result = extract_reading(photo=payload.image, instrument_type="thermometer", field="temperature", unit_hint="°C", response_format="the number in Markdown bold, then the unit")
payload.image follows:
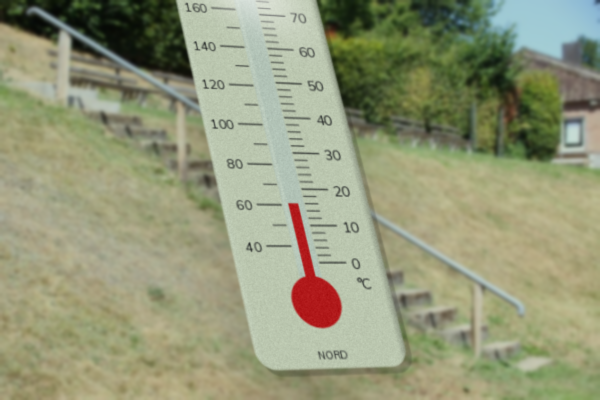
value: **16** °C
